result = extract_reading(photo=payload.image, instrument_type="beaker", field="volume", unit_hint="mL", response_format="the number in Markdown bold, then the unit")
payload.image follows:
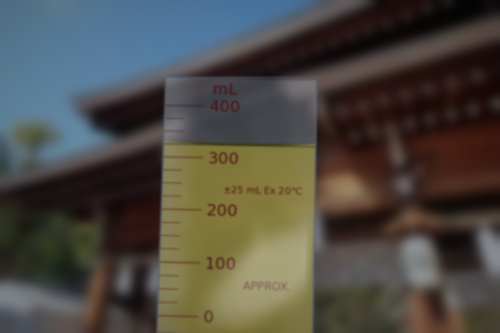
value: **325** mL
